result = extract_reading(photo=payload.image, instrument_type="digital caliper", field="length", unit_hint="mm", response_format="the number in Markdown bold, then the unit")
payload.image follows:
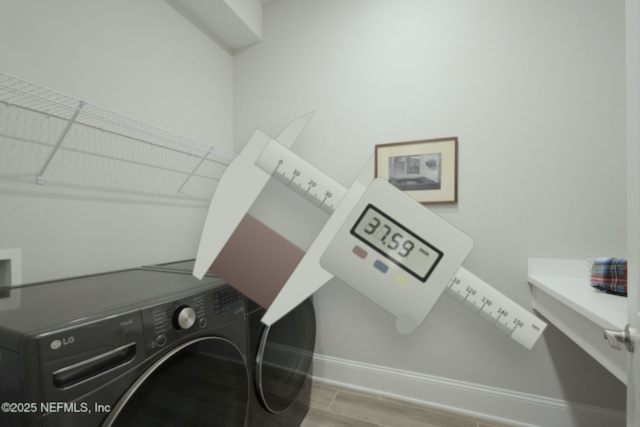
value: **37.59** mm
